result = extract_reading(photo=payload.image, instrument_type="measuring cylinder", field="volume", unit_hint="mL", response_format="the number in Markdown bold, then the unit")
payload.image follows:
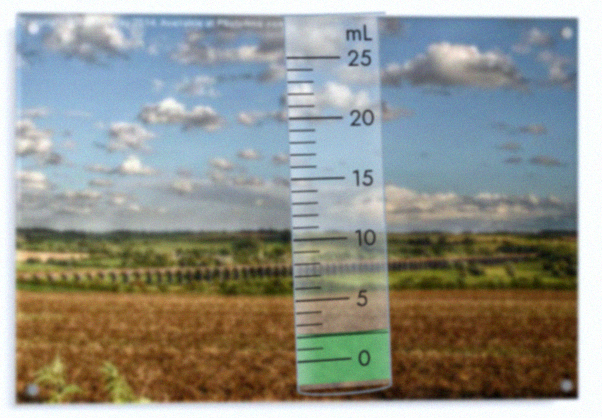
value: **2** mL
